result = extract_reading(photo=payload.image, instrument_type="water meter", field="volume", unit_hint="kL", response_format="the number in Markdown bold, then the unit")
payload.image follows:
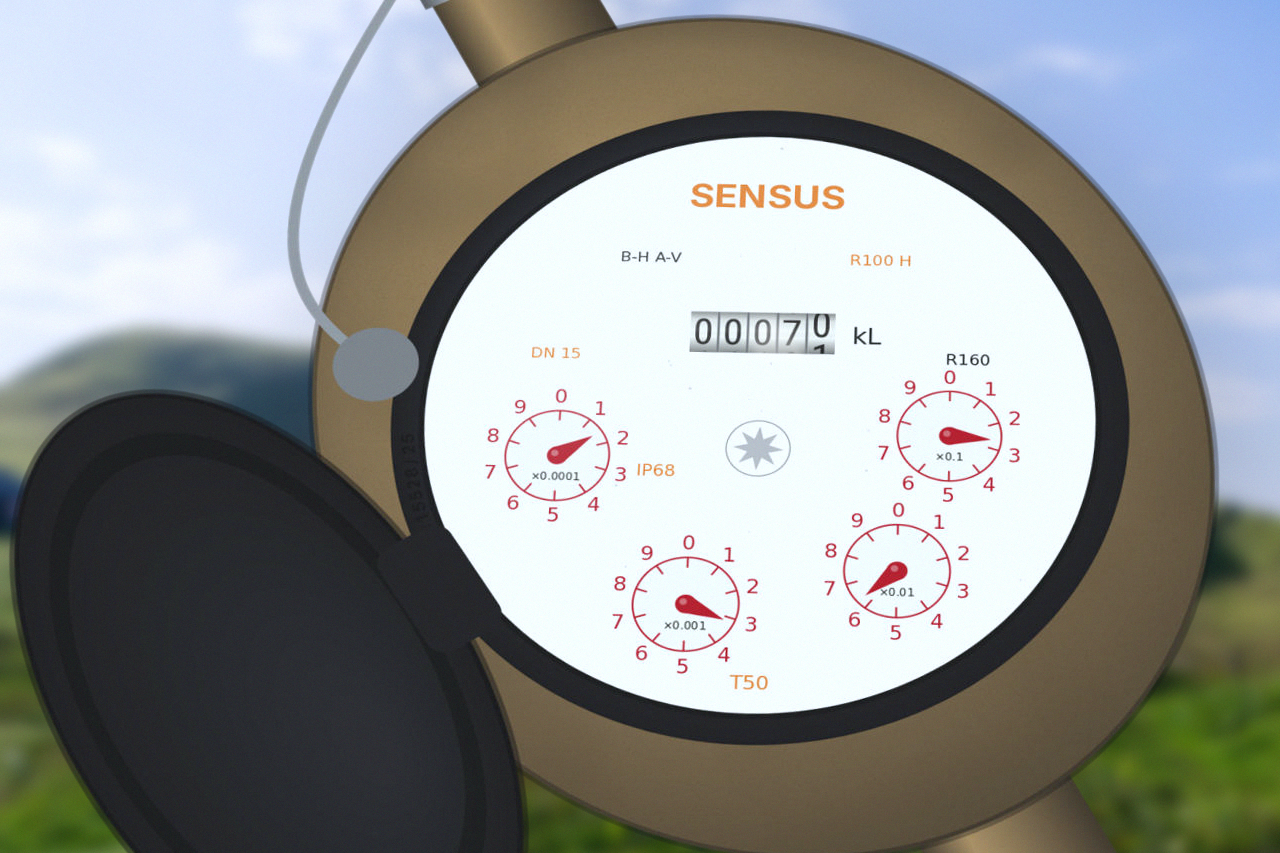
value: **70.2631** kL
